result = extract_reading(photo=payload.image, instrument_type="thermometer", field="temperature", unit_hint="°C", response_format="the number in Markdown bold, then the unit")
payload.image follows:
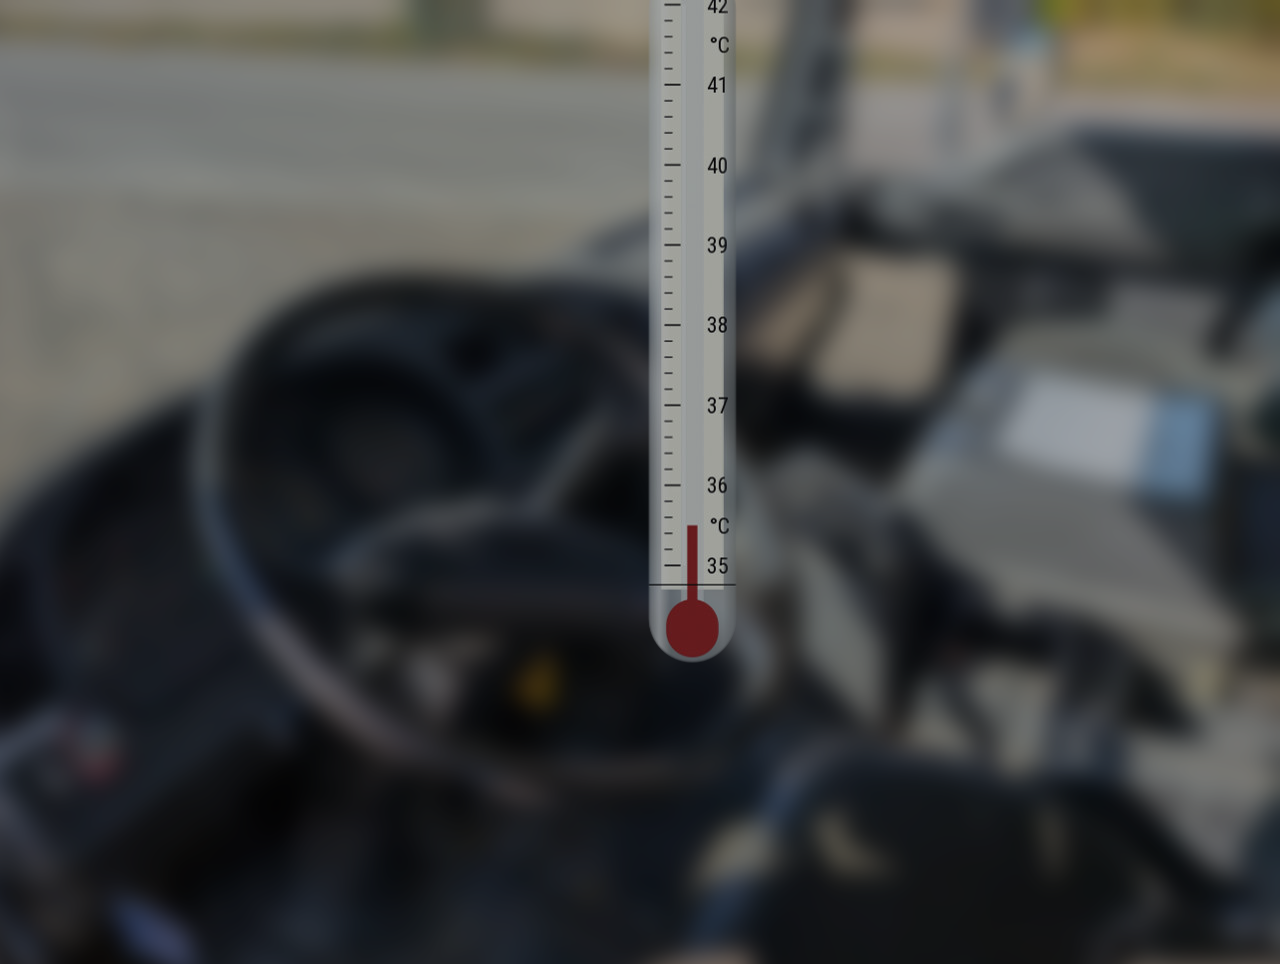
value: **35.5** °C
